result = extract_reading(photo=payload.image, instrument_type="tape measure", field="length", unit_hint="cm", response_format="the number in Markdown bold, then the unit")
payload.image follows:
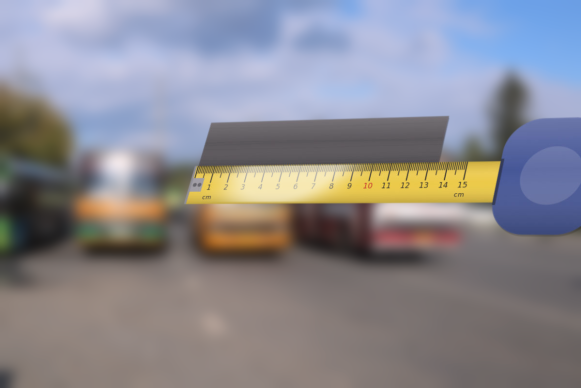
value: **13.5** cm
